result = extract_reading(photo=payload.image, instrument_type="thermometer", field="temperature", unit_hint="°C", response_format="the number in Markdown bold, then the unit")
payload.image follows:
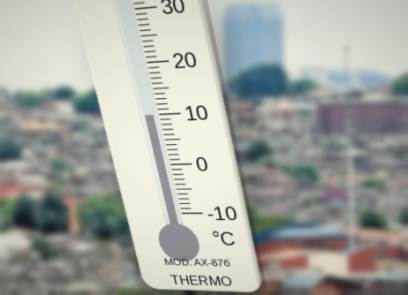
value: **10** °C
